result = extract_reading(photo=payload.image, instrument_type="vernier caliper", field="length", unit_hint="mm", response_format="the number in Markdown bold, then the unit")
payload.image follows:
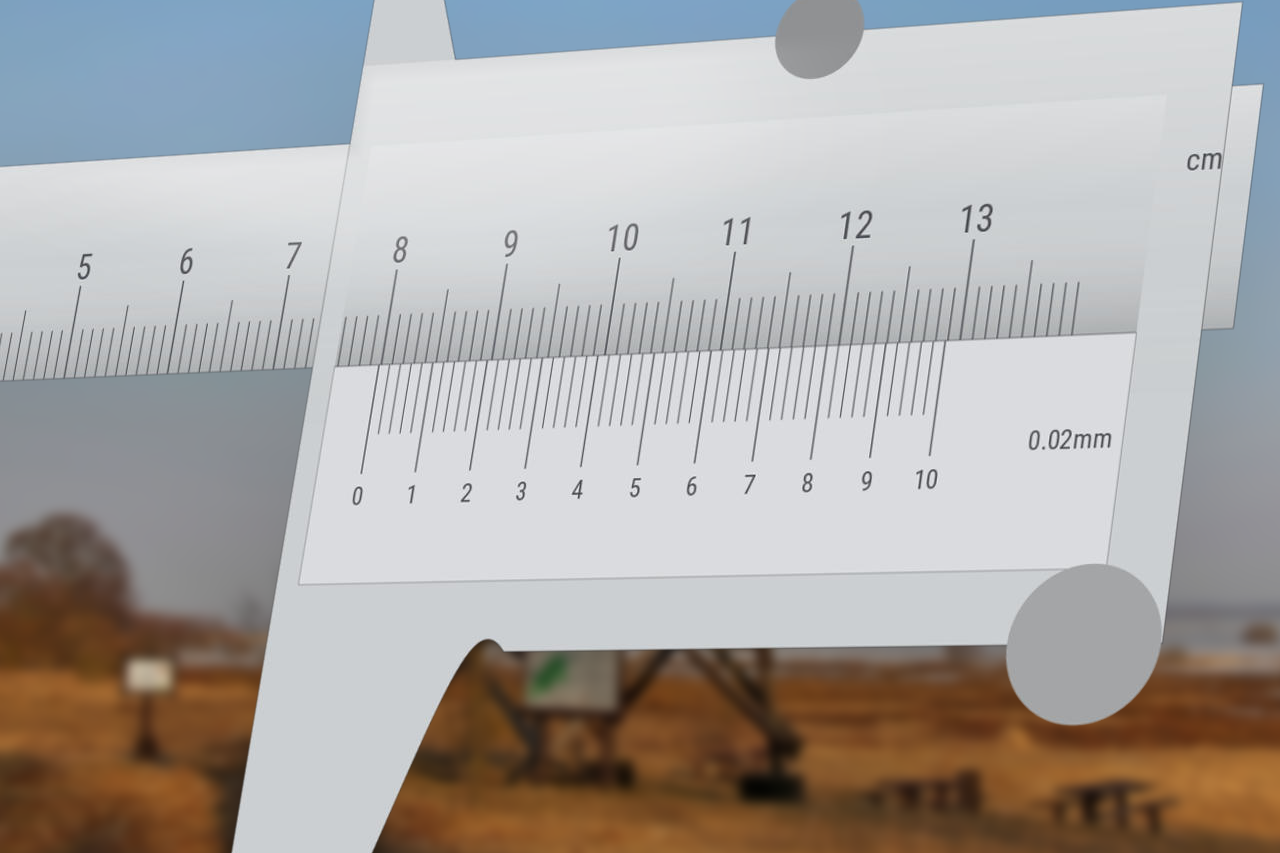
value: **79.8** mm
